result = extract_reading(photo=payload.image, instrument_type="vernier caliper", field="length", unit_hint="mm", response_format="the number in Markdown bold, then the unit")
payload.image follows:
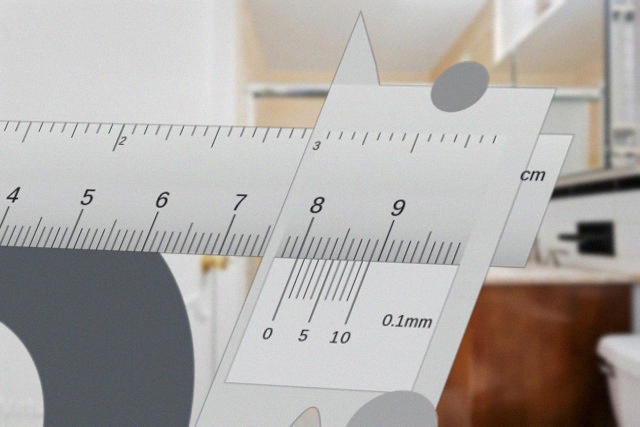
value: **80.0** mm
